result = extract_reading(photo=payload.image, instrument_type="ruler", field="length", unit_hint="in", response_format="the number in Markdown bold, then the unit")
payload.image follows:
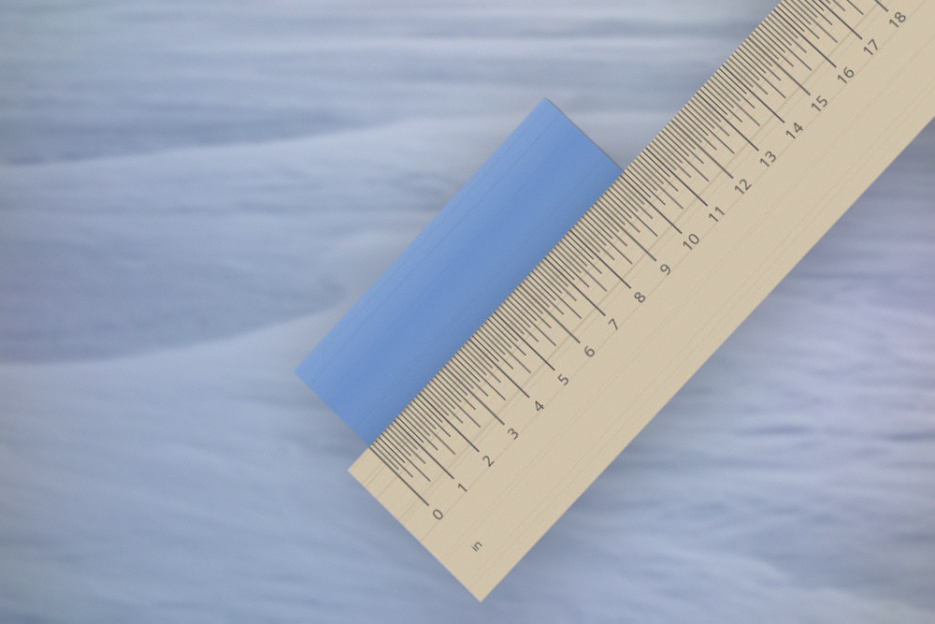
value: **10.125** in
